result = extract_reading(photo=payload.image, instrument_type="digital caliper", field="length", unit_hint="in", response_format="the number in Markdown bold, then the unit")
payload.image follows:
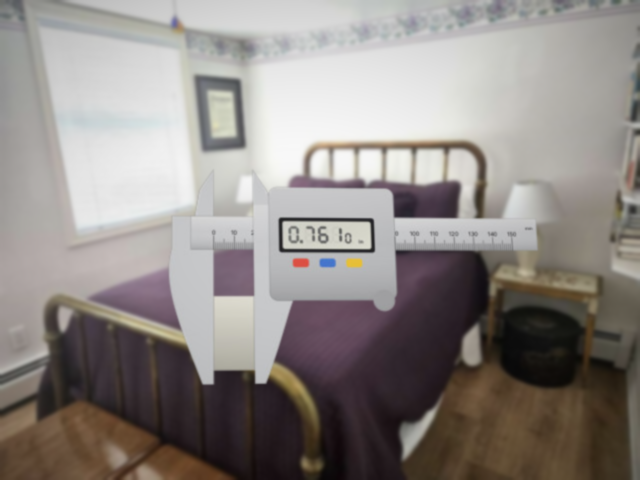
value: **0.7610** in
